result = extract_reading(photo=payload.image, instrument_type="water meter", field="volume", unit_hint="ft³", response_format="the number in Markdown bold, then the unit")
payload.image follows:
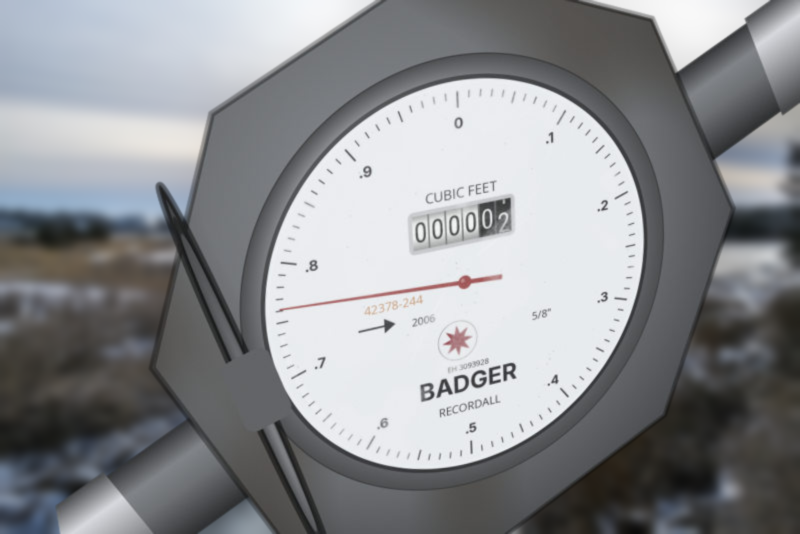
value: **1.76** ft³
